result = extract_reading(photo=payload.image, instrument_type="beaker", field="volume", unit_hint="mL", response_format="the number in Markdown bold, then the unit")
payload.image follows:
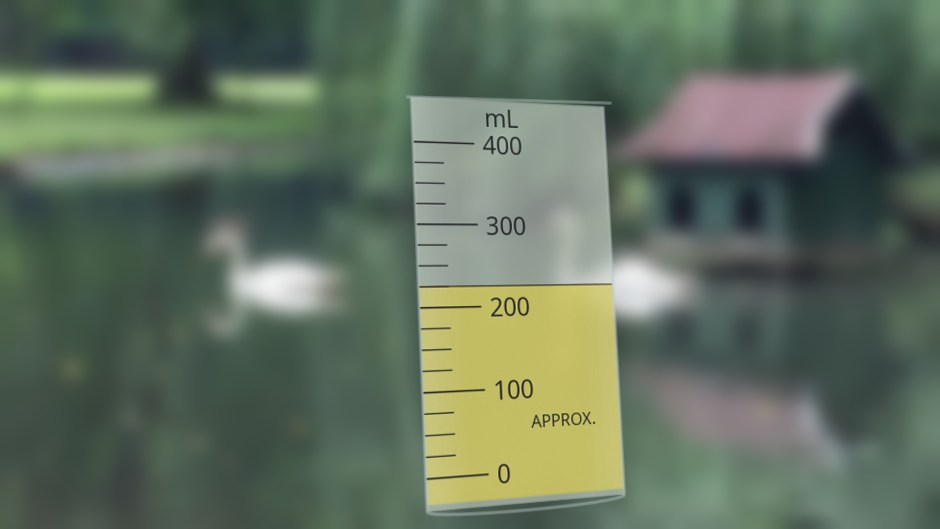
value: **225** mL
